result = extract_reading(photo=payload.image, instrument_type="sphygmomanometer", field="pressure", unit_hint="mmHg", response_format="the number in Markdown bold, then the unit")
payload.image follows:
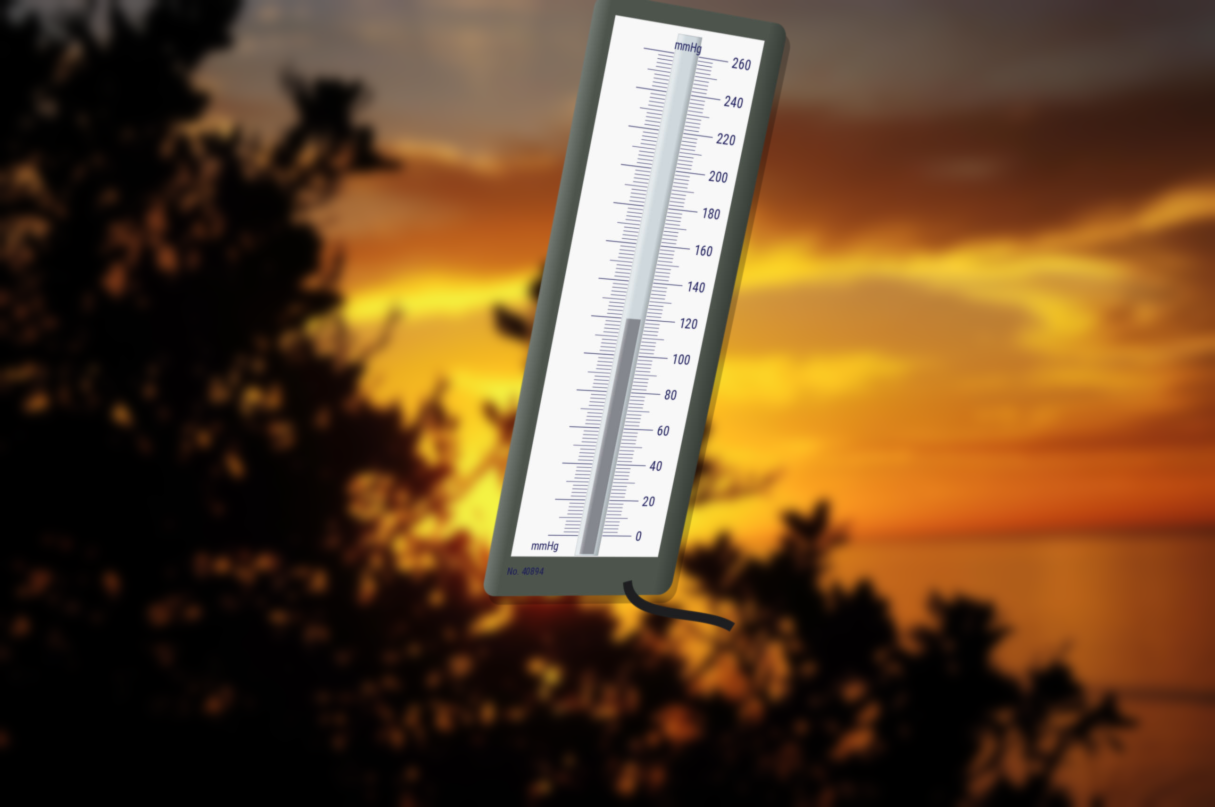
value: **120** mmHg
